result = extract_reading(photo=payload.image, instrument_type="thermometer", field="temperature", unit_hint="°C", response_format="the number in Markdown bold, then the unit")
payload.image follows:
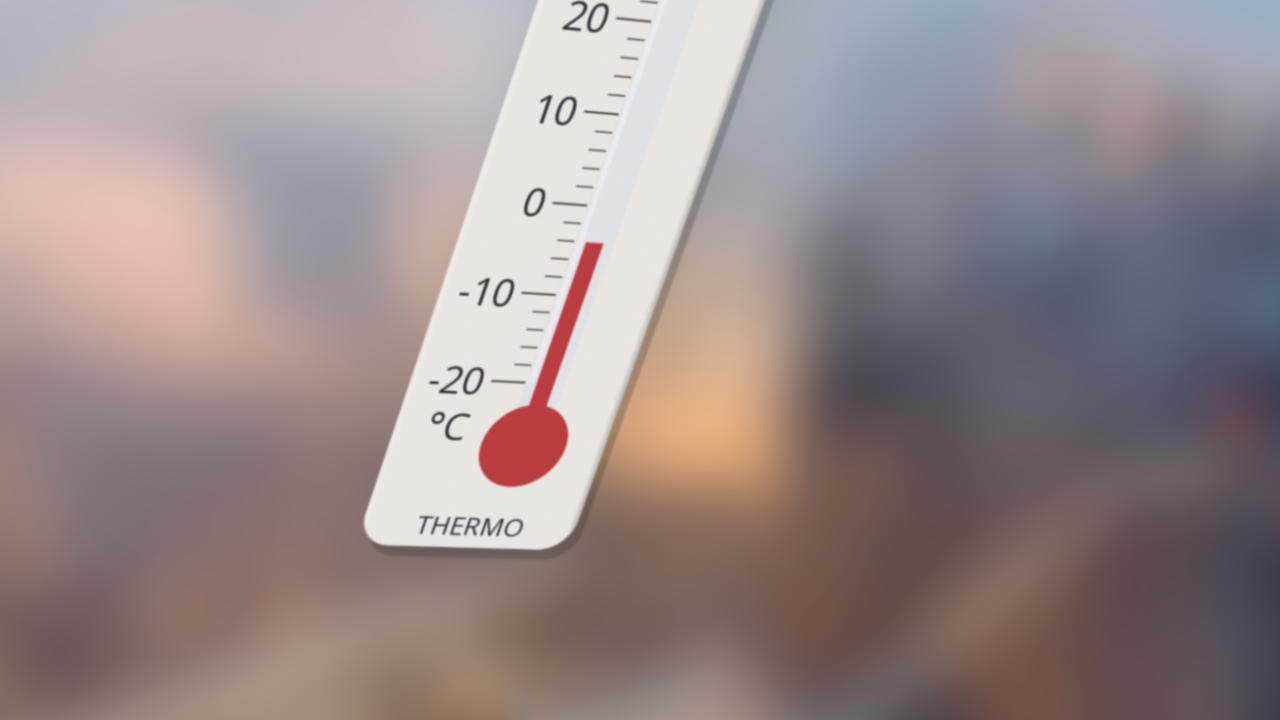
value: **-4** °C
